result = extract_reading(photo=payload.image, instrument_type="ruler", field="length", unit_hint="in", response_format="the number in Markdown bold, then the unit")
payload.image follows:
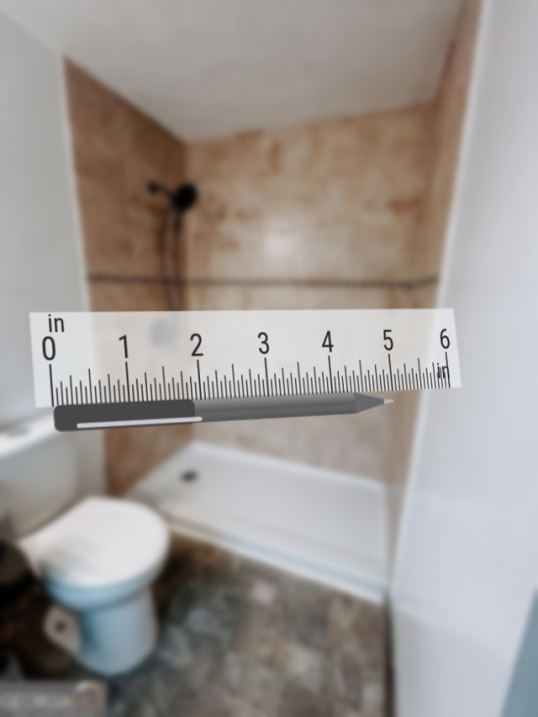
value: **5** in
